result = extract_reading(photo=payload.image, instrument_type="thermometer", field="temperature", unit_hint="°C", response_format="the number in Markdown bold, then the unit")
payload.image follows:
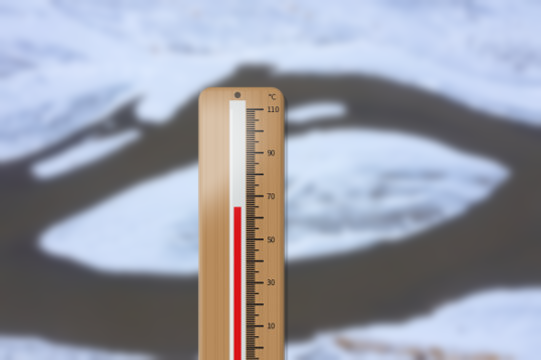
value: **65** °C
